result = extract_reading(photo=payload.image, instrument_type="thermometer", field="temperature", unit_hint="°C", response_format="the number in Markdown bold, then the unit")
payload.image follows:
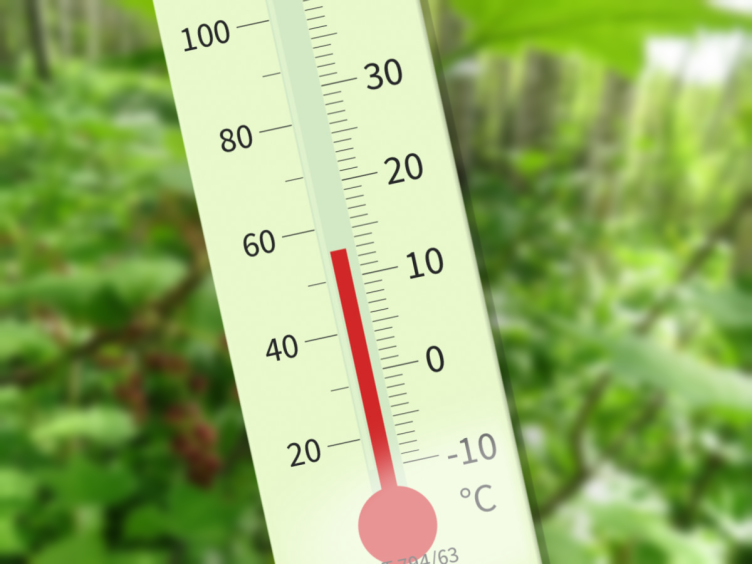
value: **13** °C
